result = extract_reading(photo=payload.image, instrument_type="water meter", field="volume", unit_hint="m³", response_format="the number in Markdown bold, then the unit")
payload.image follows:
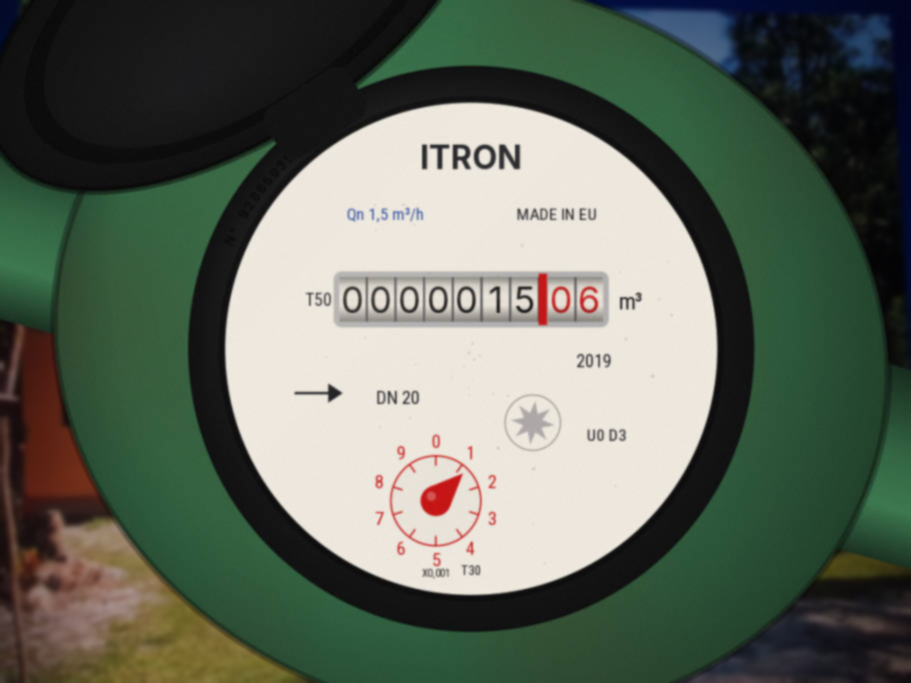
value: **15.061** m³
